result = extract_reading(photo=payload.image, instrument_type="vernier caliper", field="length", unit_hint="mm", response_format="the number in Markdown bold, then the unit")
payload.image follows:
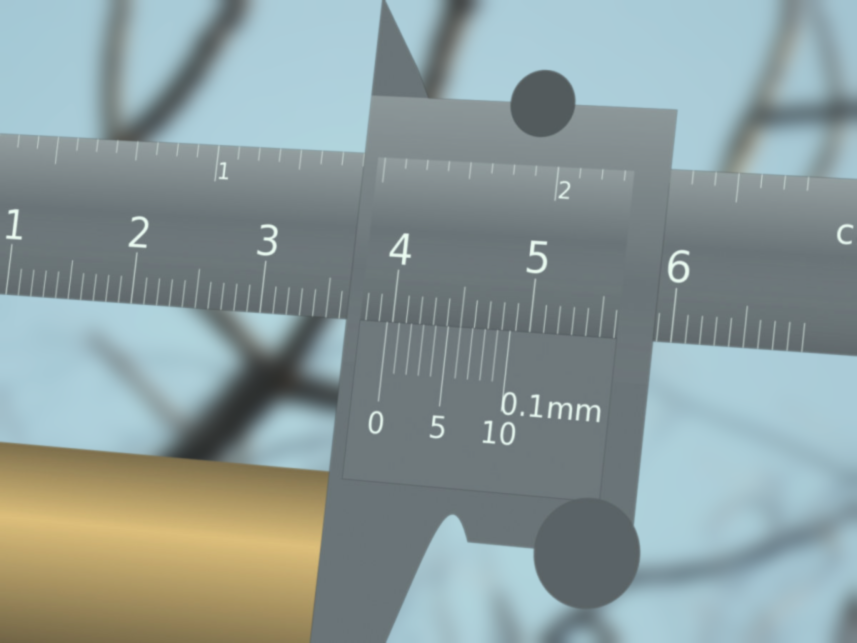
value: **39.6** mm
